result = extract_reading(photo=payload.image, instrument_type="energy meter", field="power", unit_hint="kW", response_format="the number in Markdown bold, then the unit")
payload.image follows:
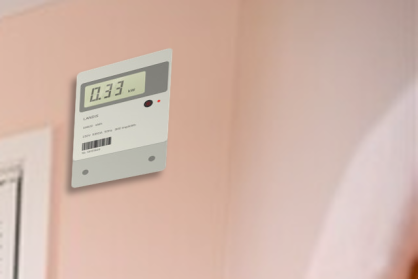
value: **0.33** kW
